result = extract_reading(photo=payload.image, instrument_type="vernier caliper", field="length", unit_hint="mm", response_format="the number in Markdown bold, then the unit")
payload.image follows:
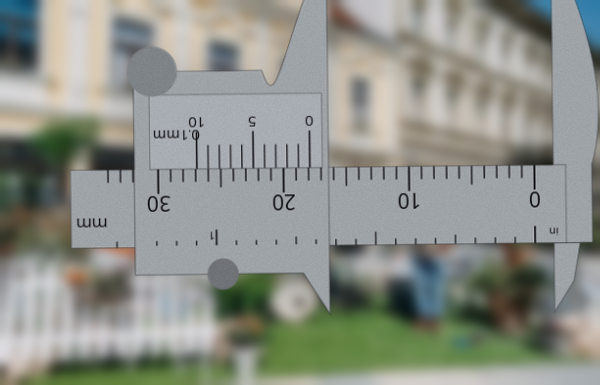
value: **17.9** mm
